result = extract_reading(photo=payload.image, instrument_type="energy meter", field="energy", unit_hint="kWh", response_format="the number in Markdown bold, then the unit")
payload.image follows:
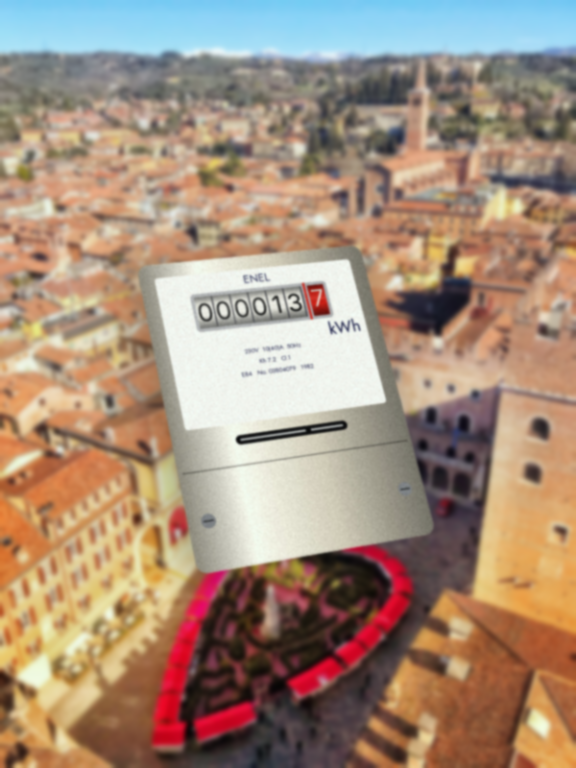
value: **13.7** kWh
